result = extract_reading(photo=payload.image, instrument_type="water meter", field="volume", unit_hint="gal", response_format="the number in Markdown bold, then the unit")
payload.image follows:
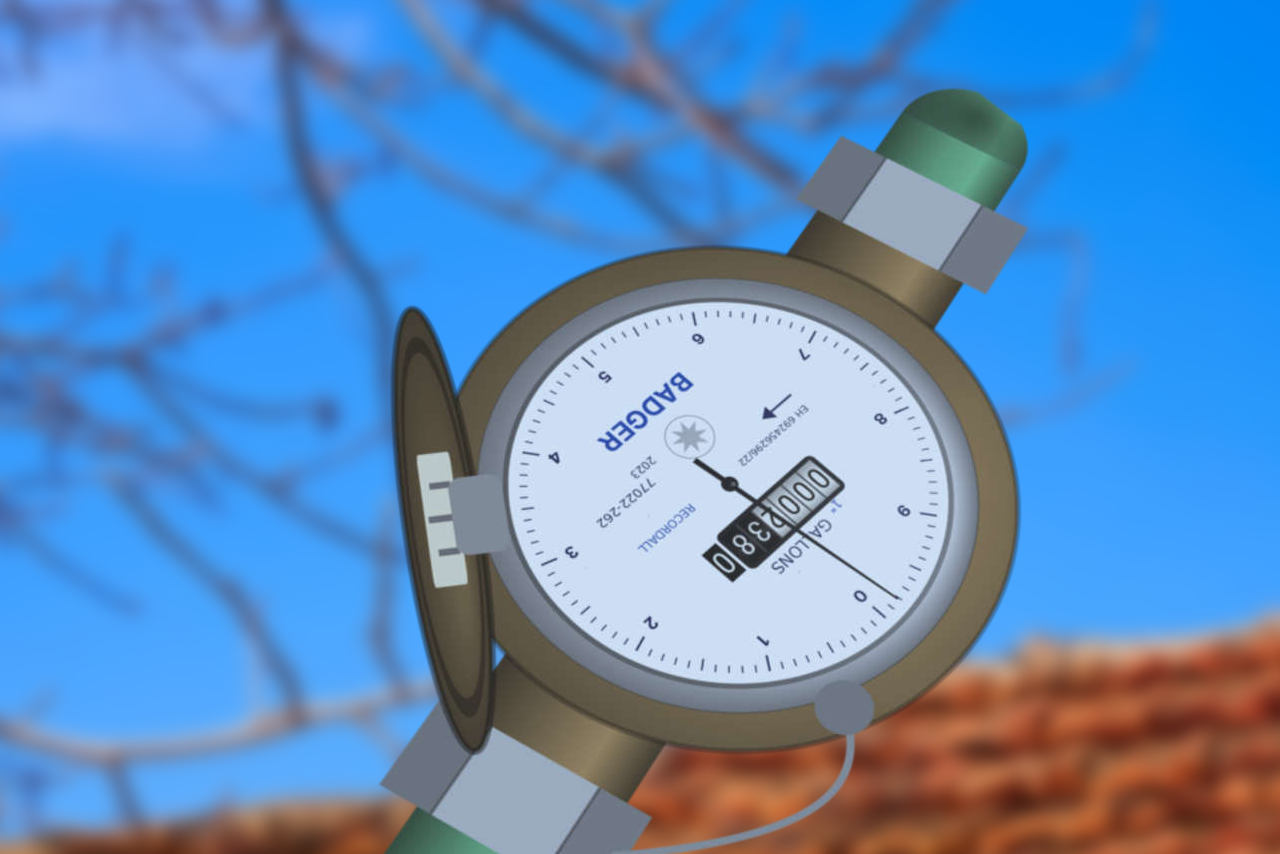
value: **2379.8** gal
